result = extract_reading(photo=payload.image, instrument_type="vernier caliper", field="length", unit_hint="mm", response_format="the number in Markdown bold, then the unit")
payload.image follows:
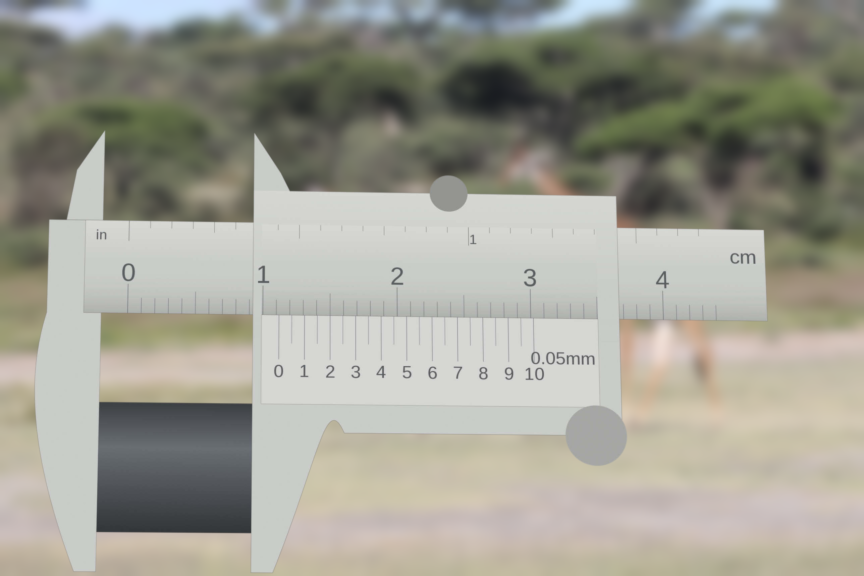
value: **11.2** mm
